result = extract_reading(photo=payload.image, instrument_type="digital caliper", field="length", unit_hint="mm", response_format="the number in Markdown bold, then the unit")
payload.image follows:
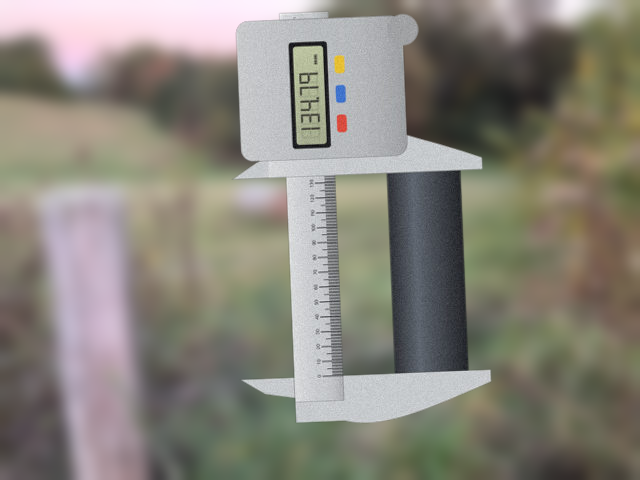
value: **134.79** mm
